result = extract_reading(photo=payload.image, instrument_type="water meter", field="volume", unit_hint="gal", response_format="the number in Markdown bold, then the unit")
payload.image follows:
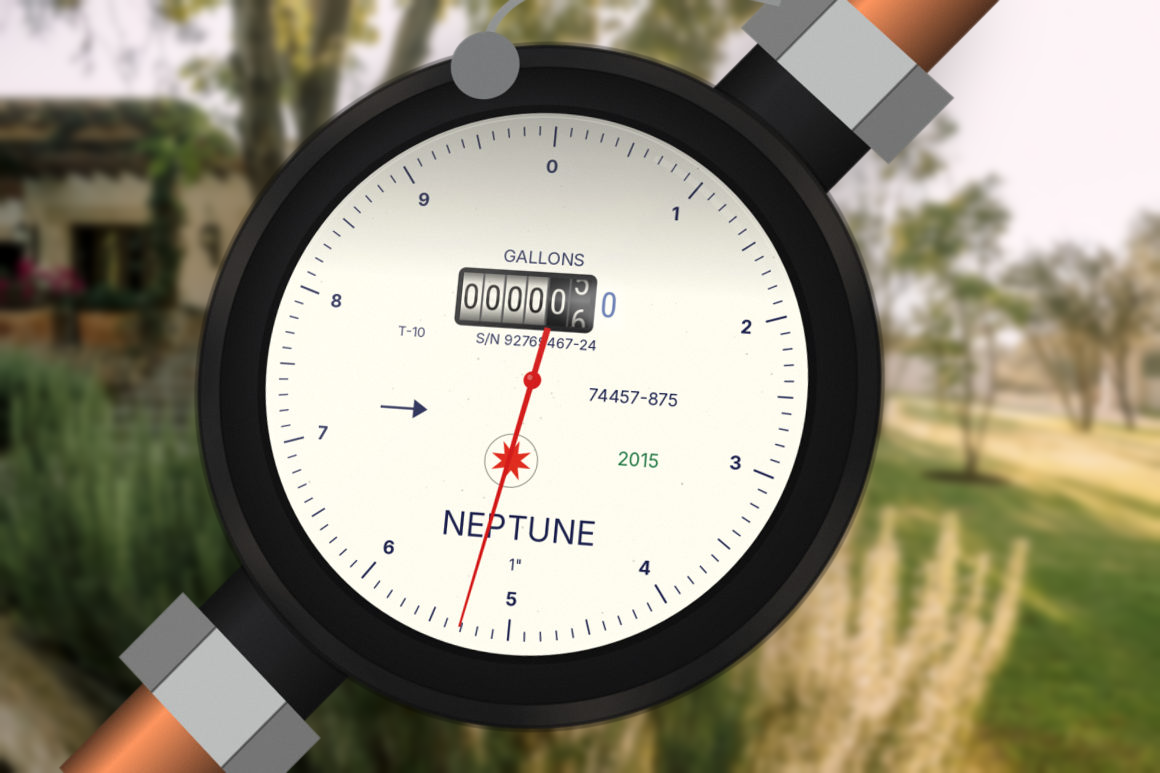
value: **55.3** gal
